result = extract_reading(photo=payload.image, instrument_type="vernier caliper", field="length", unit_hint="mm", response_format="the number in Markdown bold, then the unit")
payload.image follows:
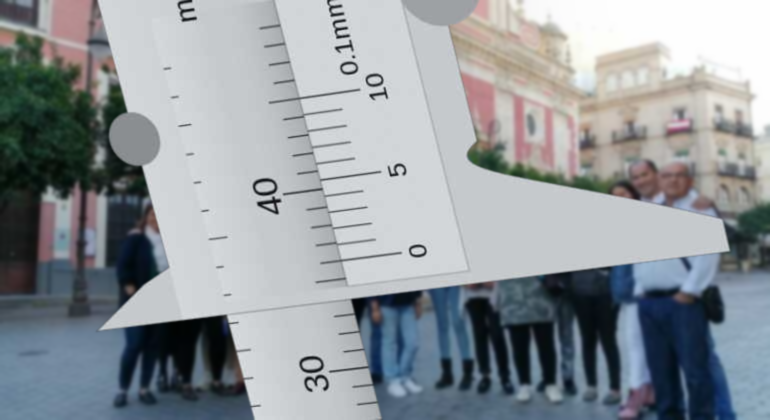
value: **36.0** mm
